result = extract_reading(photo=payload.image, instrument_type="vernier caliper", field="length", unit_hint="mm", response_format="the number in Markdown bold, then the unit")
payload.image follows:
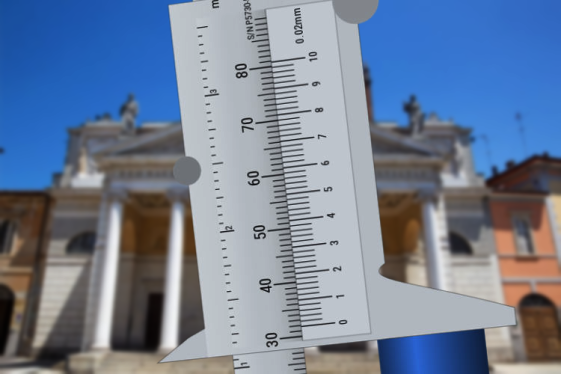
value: **31.8** mm
